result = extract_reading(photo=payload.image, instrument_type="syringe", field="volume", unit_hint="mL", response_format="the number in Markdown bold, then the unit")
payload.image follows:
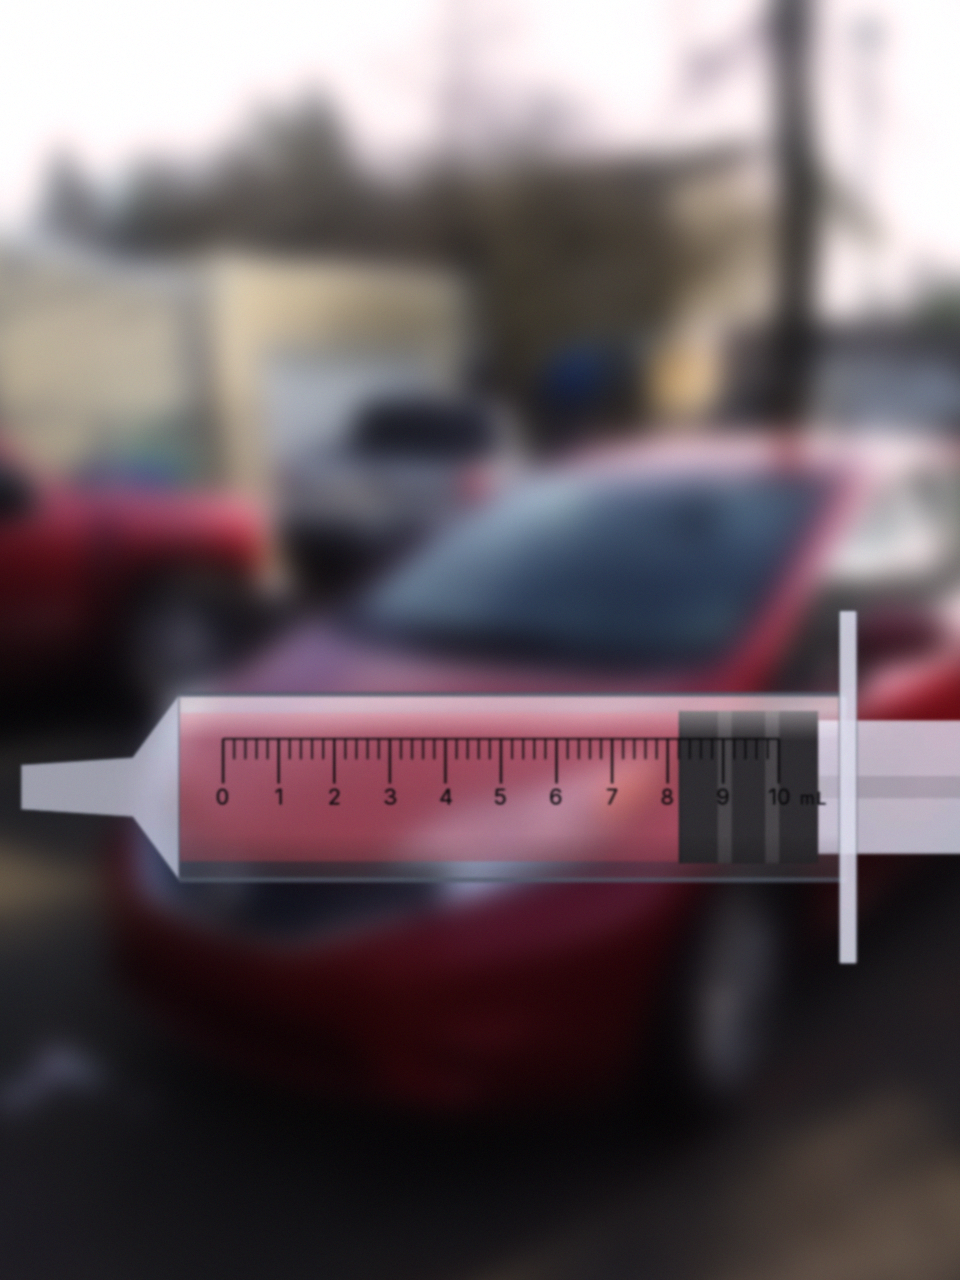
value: **8.2** mL
